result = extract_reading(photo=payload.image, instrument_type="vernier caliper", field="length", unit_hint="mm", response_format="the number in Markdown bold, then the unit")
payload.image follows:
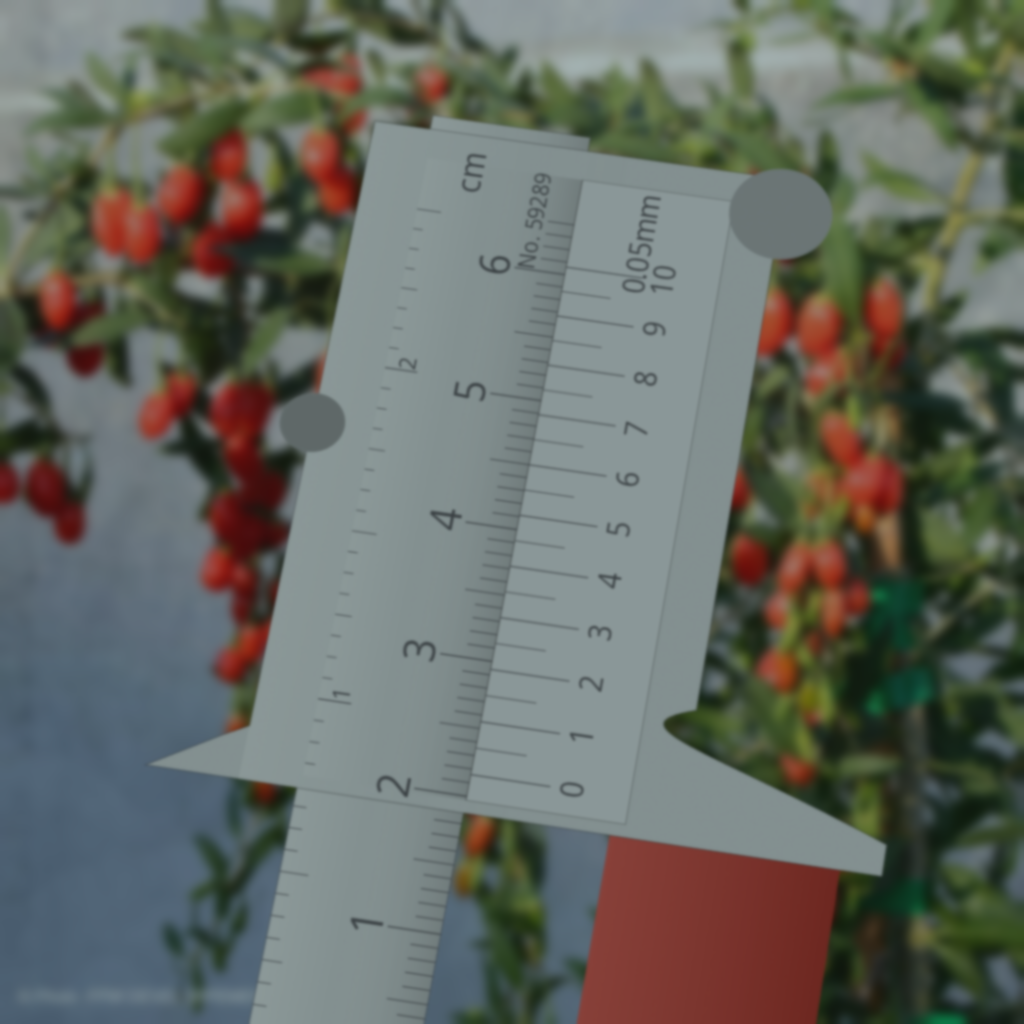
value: **21.6** mm
